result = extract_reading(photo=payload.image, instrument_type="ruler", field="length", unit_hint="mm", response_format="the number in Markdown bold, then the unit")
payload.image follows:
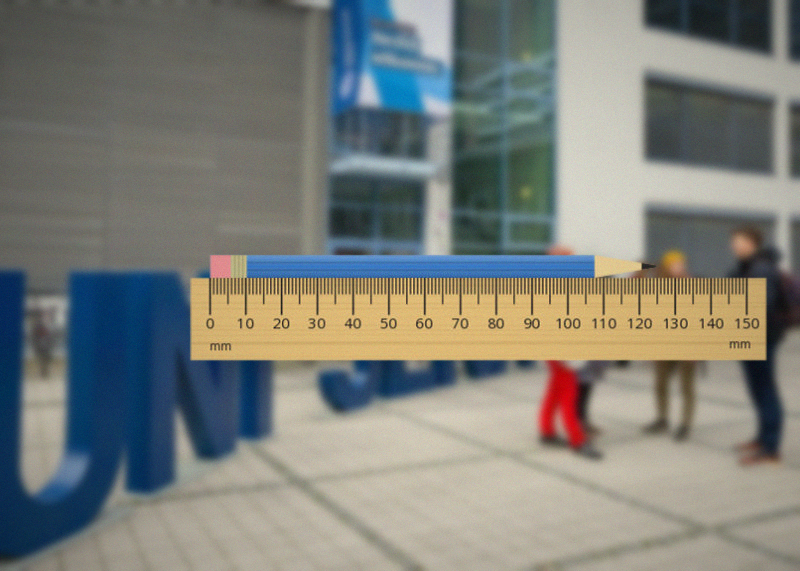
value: **125** mm
